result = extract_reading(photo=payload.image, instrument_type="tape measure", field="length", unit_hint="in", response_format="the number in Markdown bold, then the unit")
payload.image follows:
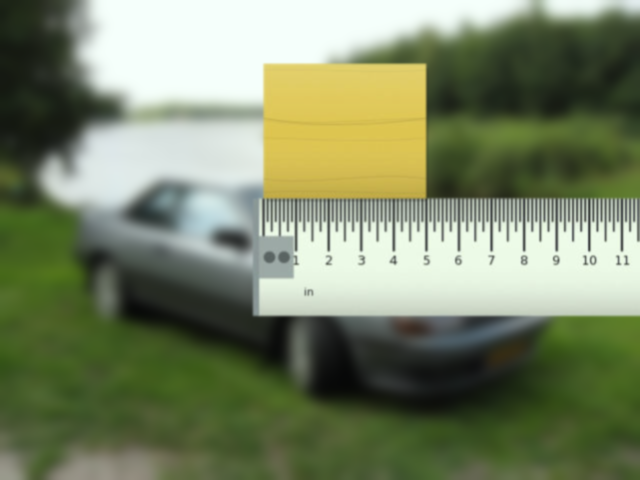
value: **5** in
